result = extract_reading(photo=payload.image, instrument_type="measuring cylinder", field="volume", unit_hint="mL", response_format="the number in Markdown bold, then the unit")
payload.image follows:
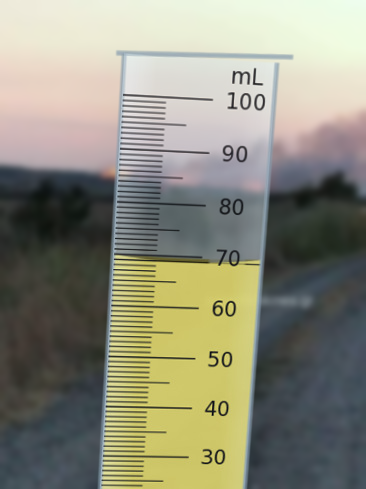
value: **69** mL
